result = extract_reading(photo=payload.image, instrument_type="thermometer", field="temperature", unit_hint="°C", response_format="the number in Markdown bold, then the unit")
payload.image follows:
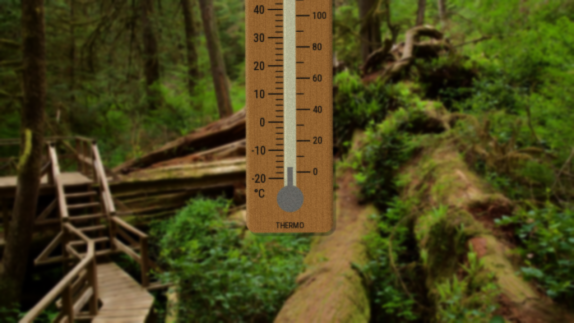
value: **-16** °C
